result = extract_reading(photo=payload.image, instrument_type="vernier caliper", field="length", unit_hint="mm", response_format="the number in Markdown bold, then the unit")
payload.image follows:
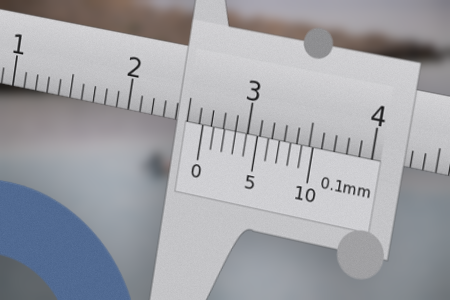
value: **26.3** mm
